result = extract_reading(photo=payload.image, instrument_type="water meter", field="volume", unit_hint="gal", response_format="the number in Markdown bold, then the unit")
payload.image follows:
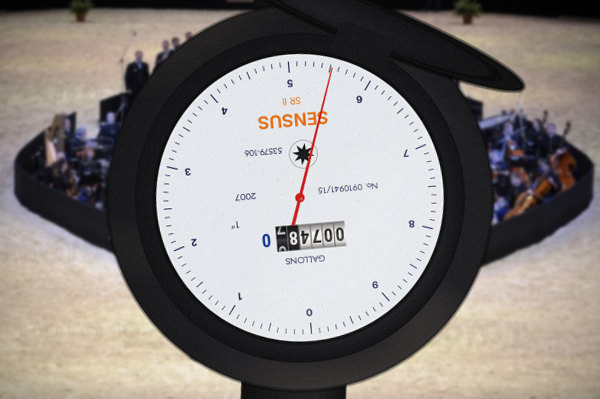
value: **74865.5** gal
